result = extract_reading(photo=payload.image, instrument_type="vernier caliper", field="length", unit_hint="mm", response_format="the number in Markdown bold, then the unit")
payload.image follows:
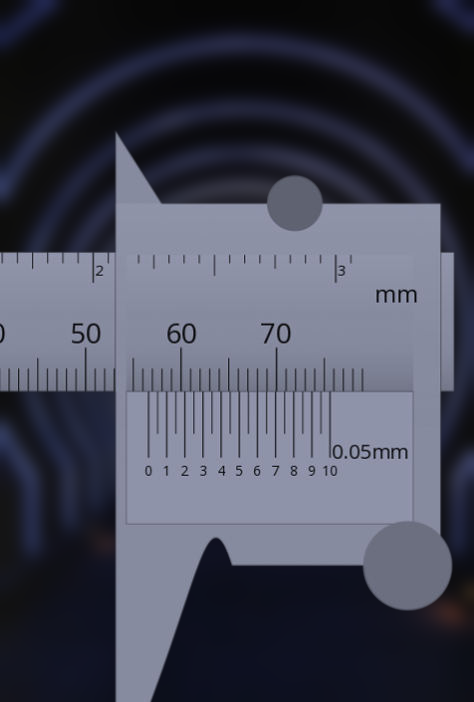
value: **56.6** mm
